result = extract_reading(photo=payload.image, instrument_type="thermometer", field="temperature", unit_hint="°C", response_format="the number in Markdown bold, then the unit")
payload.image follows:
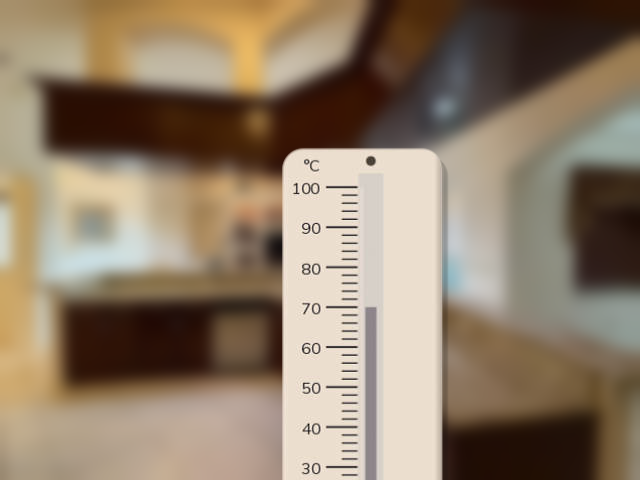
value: **70** °C
